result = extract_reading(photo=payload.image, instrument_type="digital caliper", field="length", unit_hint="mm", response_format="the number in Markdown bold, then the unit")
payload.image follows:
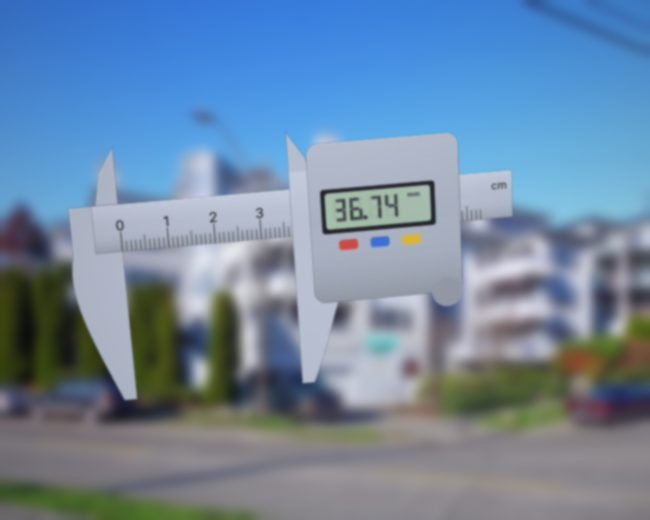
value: **36.74** mm
